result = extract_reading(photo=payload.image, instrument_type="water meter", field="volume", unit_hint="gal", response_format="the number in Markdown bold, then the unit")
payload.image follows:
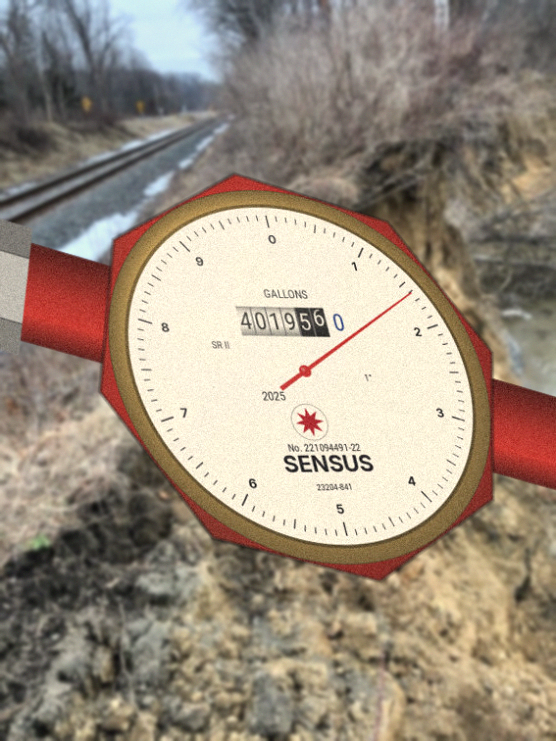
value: **4019561.6** gal
